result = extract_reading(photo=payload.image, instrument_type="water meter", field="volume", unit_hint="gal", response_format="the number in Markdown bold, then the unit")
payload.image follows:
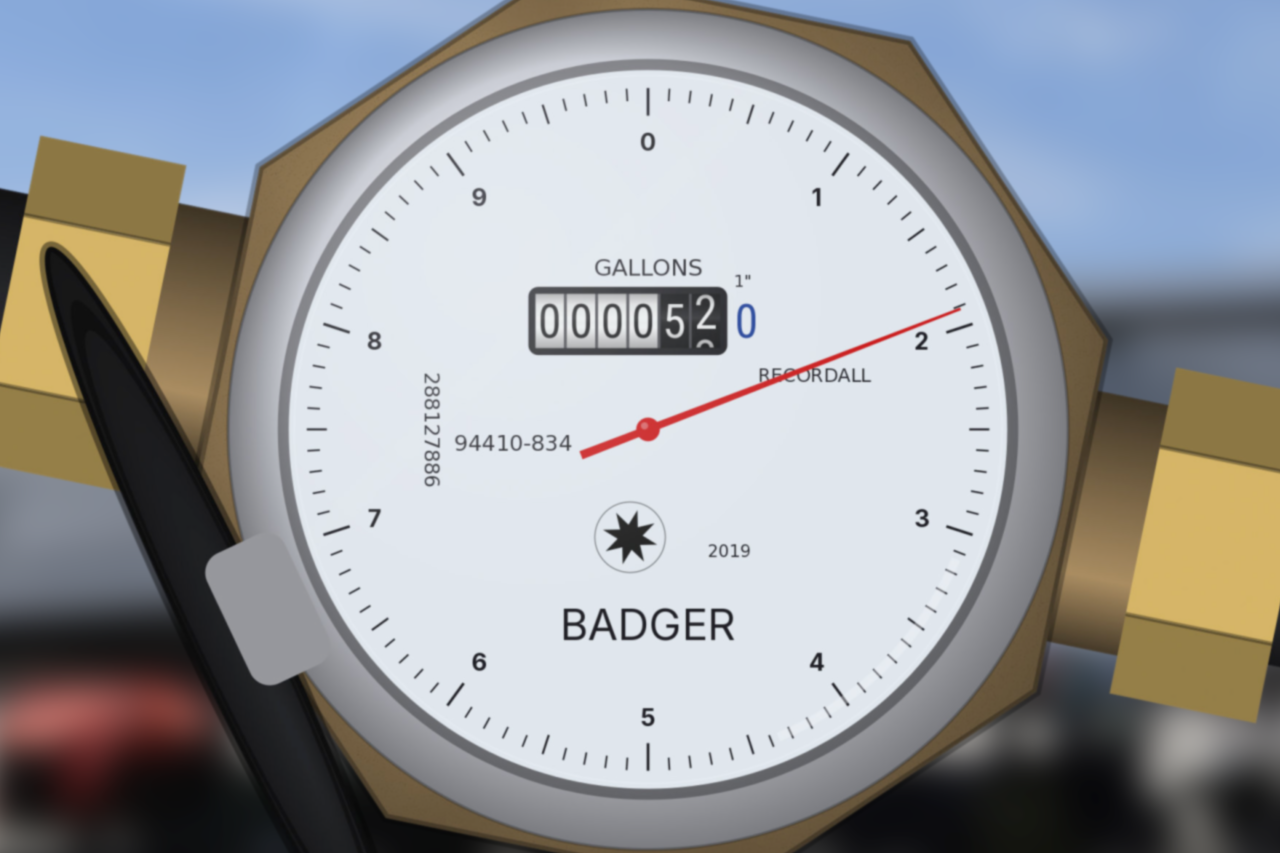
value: **521.9** gal
